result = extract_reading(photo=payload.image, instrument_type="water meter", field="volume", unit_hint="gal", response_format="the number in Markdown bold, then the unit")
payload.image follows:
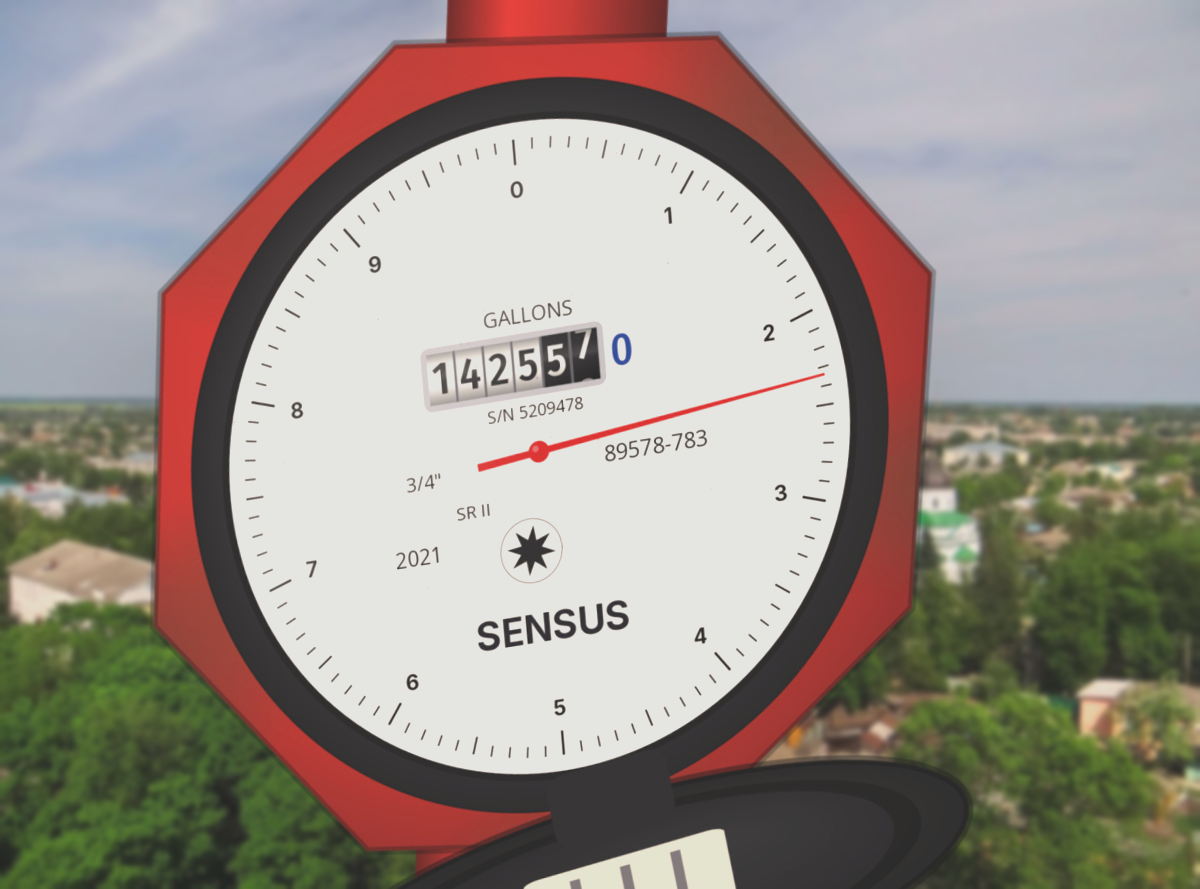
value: **1425572.3** gal
